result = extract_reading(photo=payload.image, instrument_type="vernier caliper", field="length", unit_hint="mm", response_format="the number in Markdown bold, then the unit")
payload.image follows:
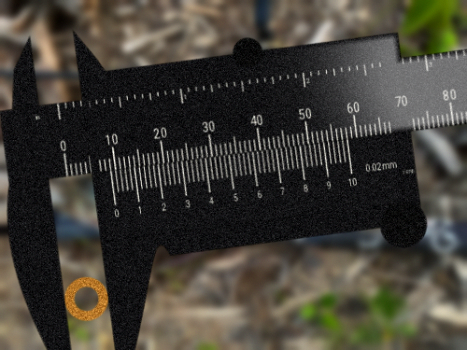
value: **9.0** mm
